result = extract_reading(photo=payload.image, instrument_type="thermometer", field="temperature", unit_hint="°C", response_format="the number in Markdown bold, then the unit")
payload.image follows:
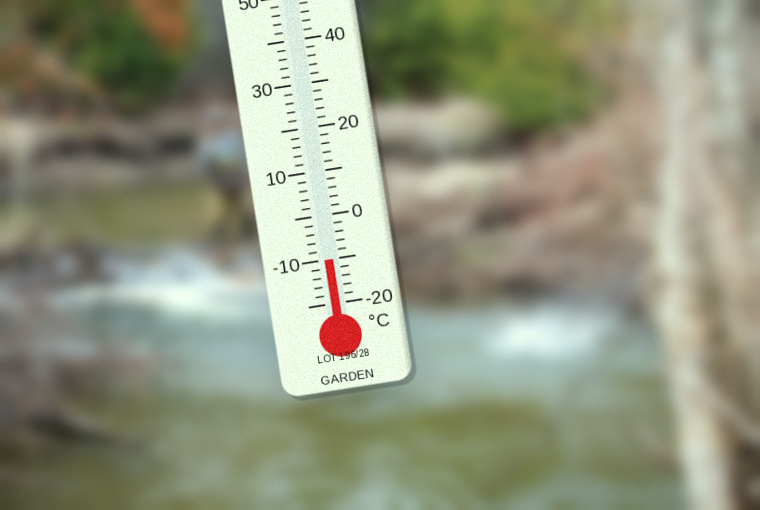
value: **-10** °C
